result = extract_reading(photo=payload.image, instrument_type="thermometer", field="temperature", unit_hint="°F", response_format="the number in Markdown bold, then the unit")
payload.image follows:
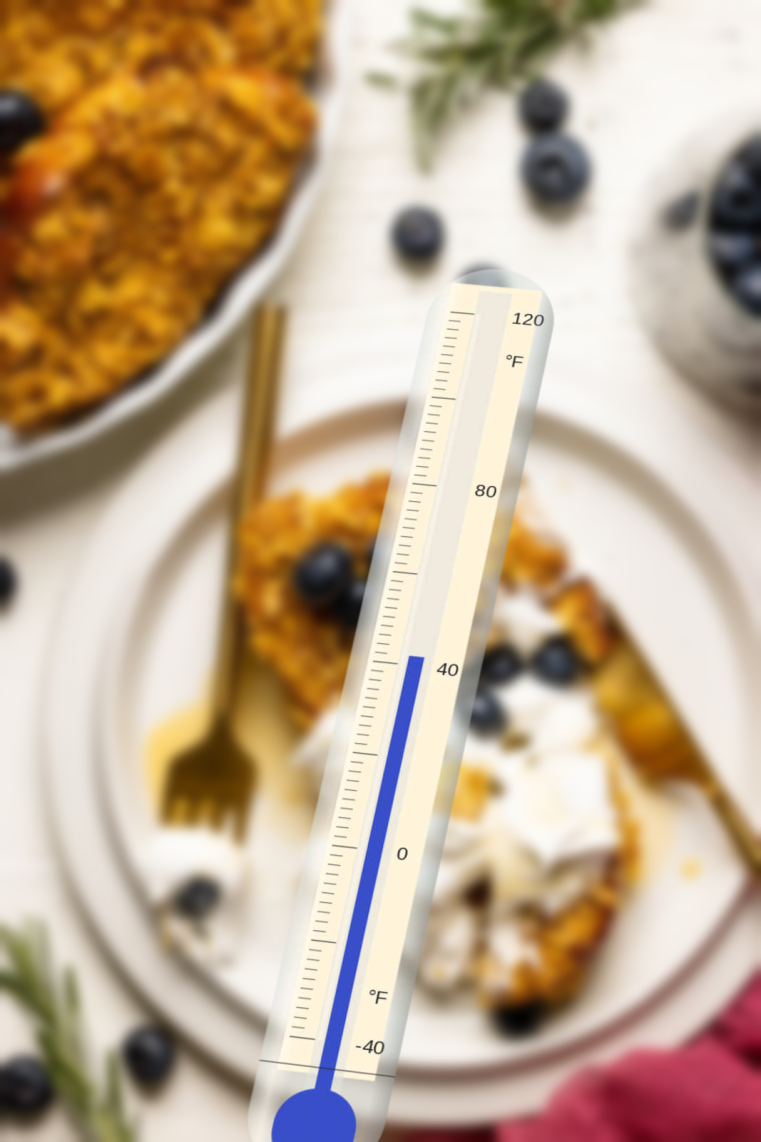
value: **42** °F
